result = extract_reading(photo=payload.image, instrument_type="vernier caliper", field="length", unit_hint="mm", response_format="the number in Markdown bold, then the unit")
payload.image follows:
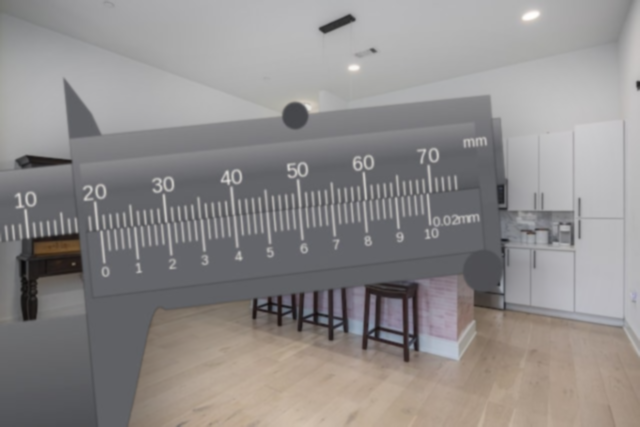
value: **20.5** mm
